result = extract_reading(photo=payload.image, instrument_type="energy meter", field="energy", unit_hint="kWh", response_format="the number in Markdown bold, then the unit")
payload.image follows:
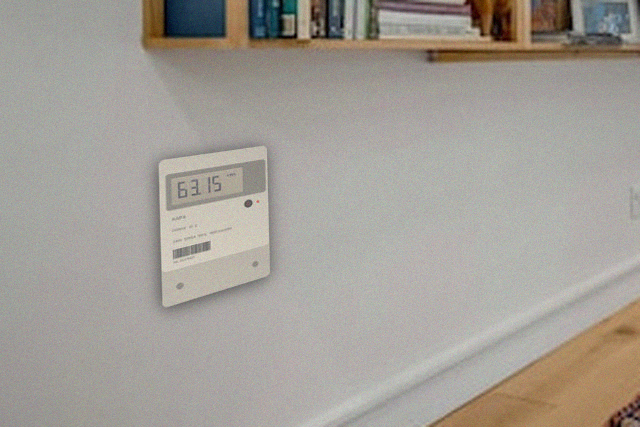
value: **63.15** kWh
